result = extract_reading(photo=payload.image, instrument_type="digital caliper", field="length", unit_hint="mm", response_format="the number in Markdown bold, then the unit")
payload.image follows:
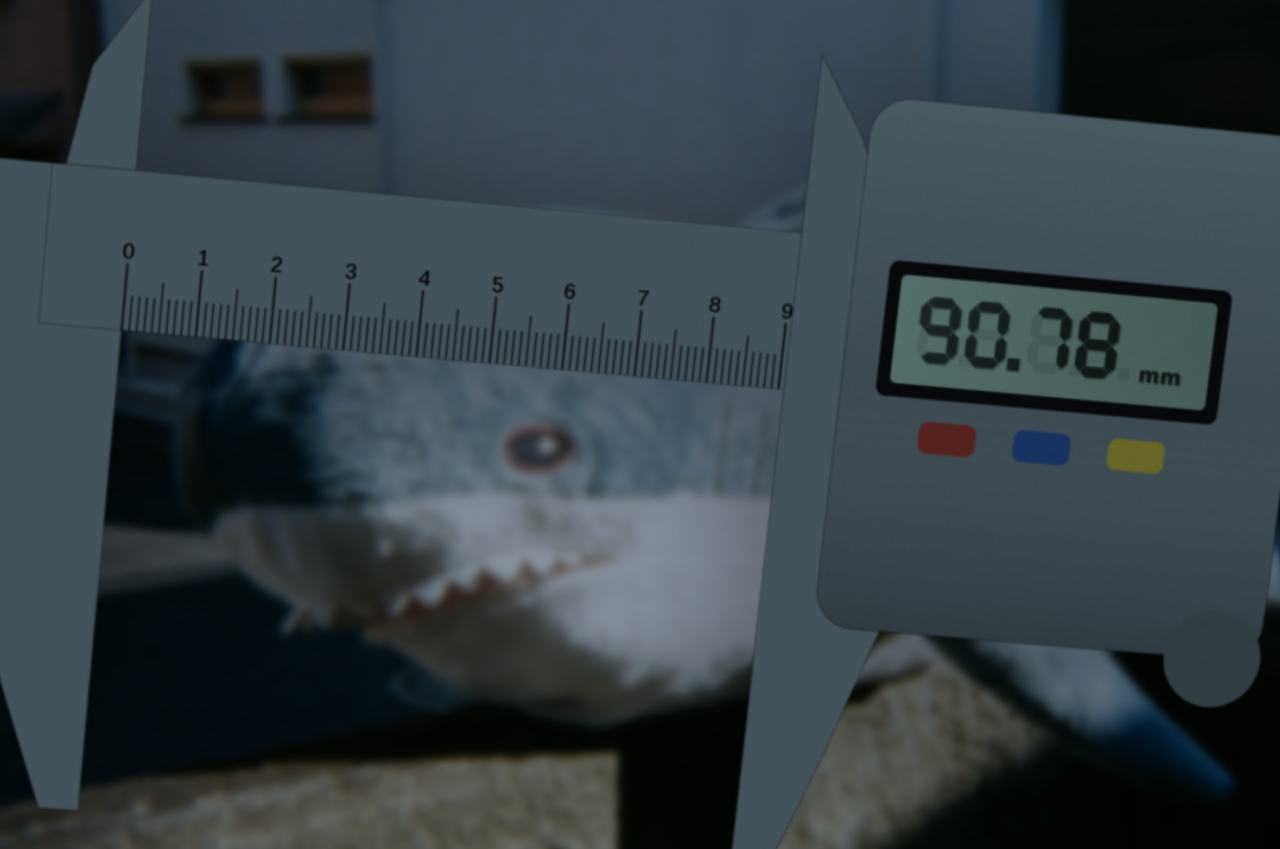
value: **90.78** mm
